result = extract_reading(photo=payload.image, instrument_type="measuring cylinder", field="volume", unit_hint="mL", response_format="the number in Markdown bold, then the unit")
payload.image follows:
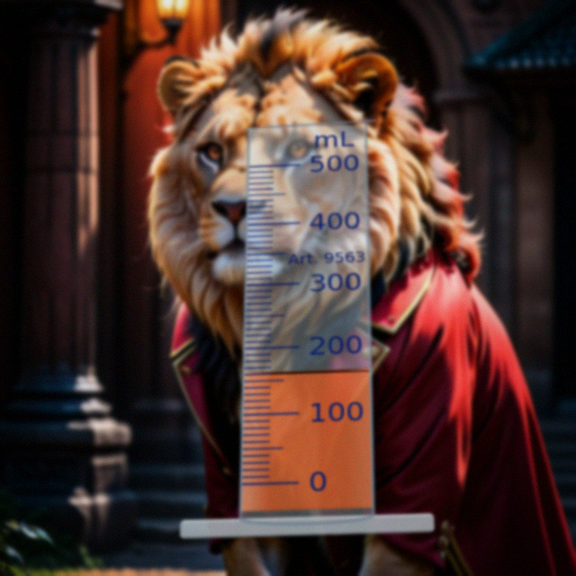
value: **160** mL
